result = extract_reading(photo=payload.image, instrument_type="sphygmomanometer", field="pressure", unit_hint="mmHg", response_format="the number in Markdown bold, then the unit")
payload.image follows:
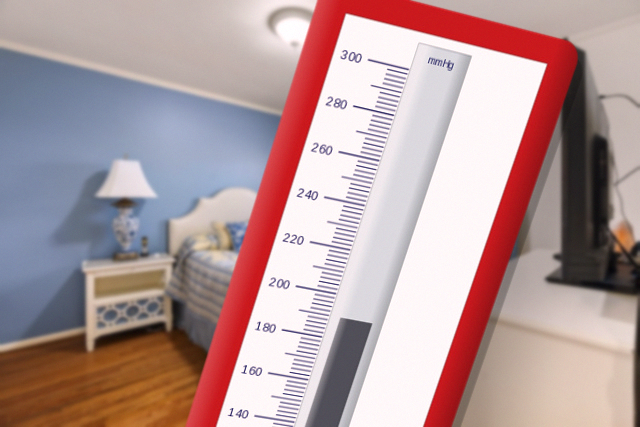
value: **190** mmHg
